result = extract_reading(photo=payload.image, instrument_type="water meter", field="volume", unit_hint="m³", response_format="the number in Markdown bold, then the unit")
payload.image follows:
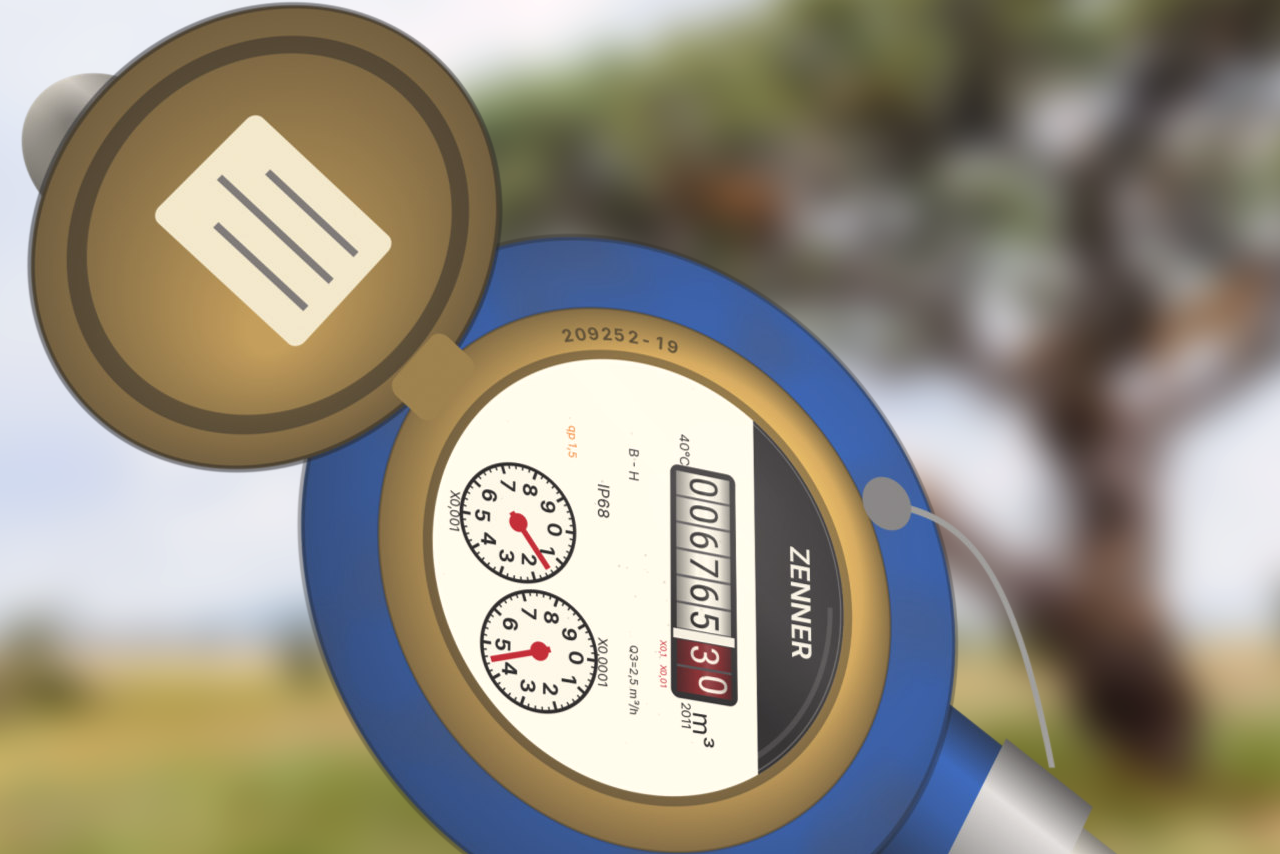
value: **6765.3014** m³
